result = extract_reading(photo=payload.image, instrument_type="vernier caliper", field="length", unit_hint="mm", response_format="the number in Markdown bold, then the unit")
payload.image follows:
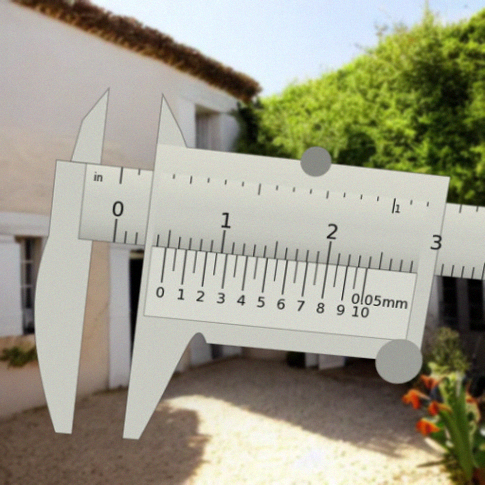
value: **4.8** mm
